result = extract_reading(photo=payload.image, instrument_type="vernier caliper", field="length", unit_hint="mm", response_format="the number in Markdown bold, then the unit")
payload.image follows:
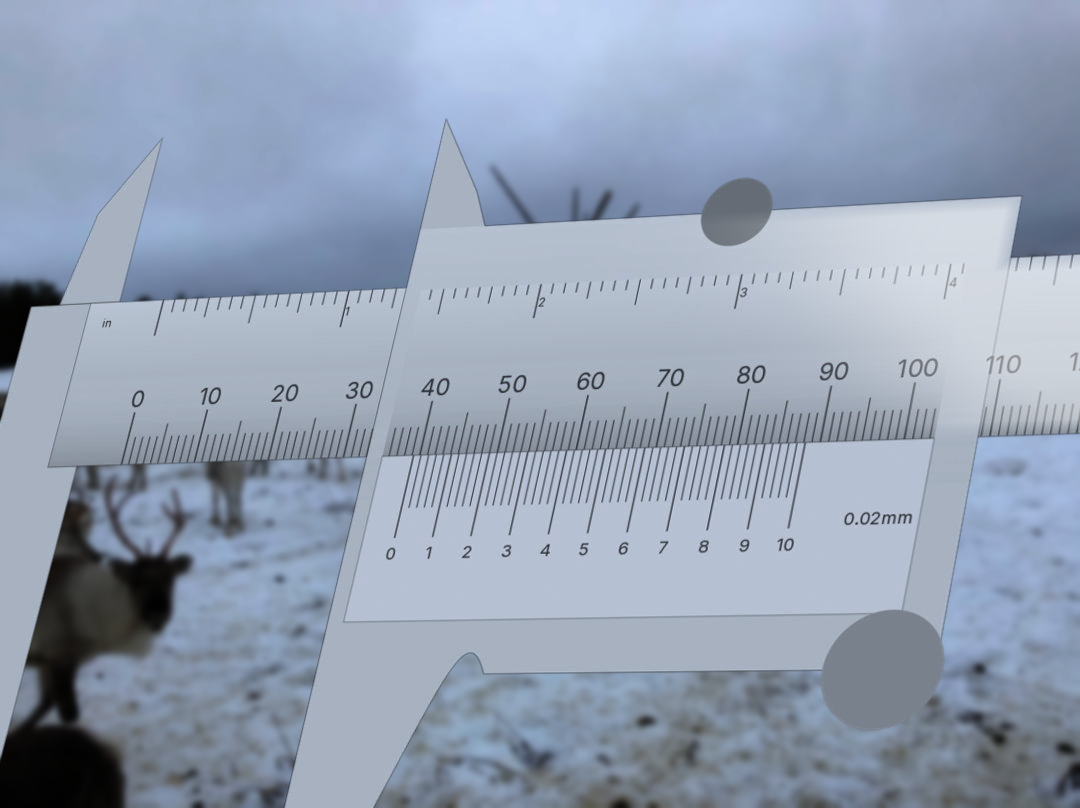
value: **39.2** mm
